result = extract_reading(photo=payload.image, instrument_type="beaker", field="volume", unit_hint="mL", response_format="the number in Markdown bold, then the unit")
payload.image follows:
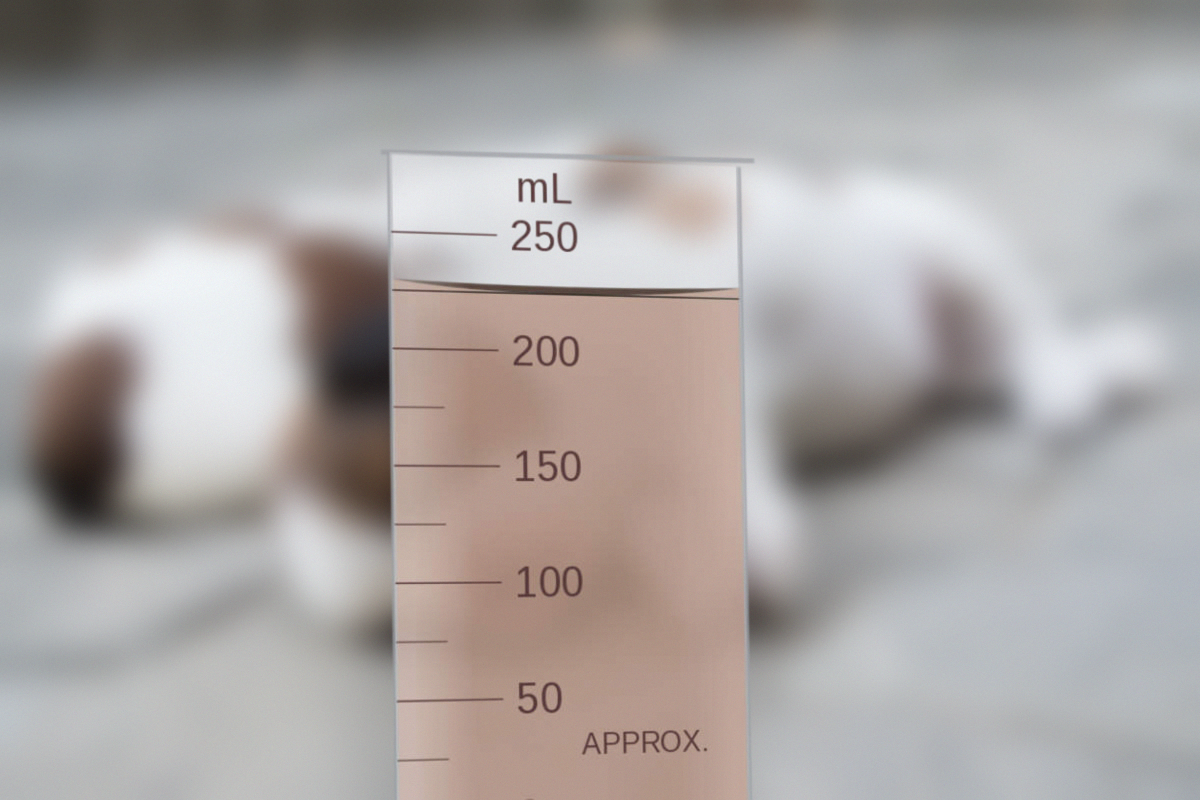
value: **225** mL
